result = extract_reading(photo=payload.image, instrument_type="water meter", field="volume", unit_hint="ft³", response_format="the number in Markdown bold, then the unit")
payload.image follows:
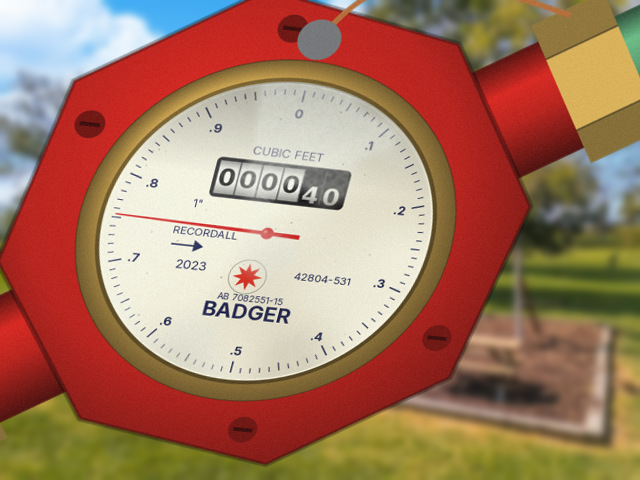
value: **39.75** ft³
